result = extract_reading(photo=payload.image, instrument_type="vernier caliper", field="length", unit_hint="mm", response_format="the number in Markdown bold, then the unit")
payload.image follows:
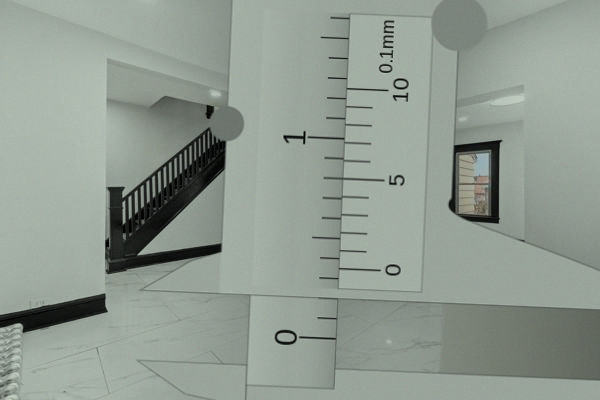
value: **3.5** mm
